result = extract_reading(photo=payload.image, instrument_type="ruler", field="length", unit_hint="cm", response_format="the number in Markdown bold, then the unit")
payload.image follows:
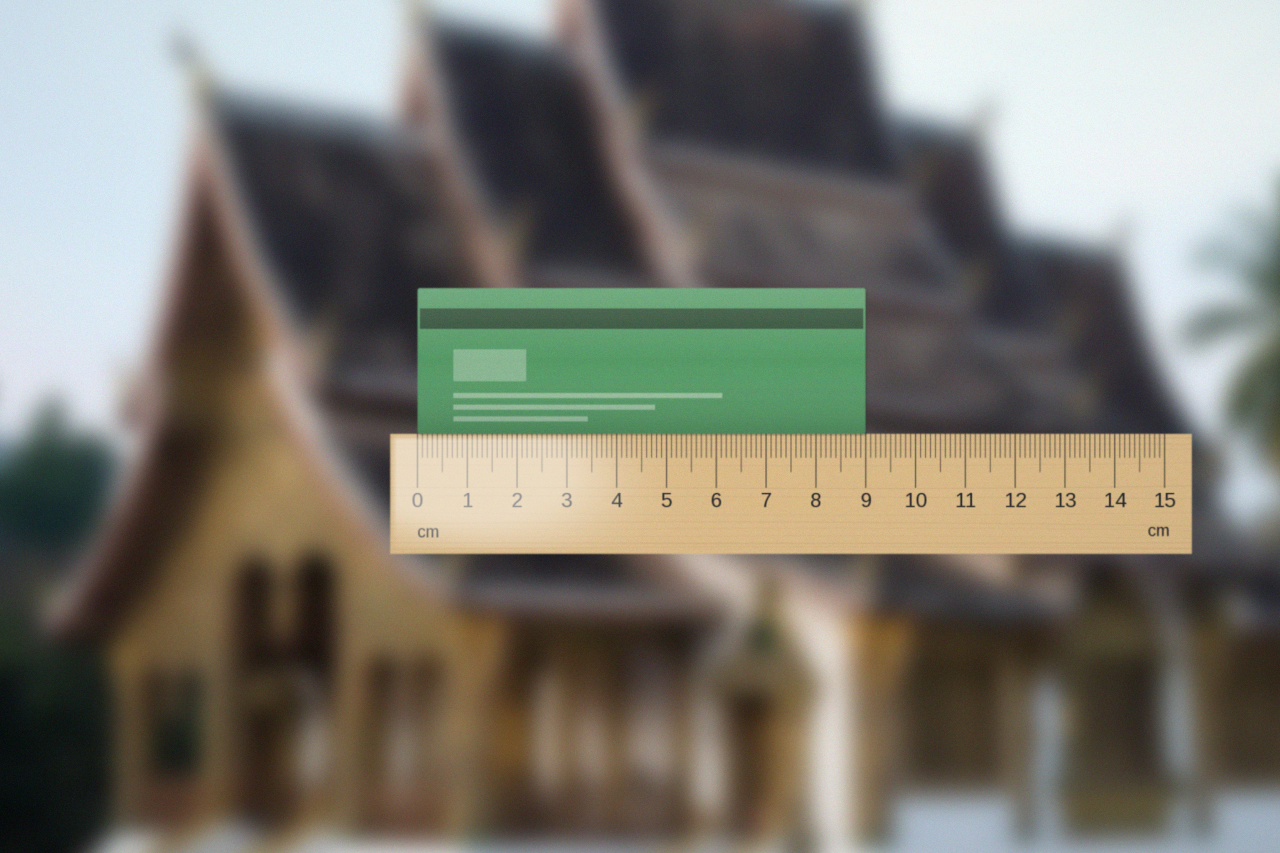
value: **9** cm
